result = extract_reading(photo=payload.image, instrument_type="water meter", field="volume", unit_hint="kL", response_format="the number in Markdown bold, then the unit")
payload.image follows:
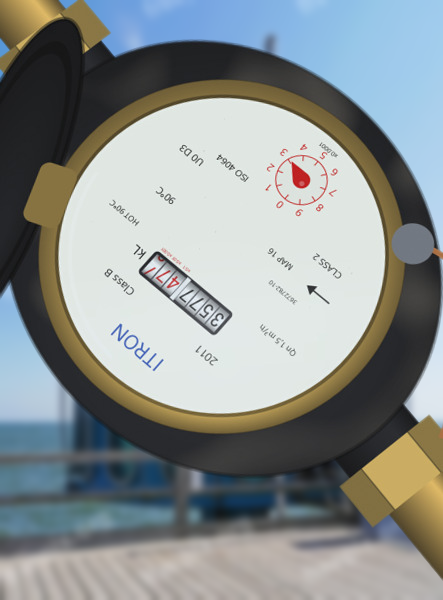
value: **3577.4773** kL
